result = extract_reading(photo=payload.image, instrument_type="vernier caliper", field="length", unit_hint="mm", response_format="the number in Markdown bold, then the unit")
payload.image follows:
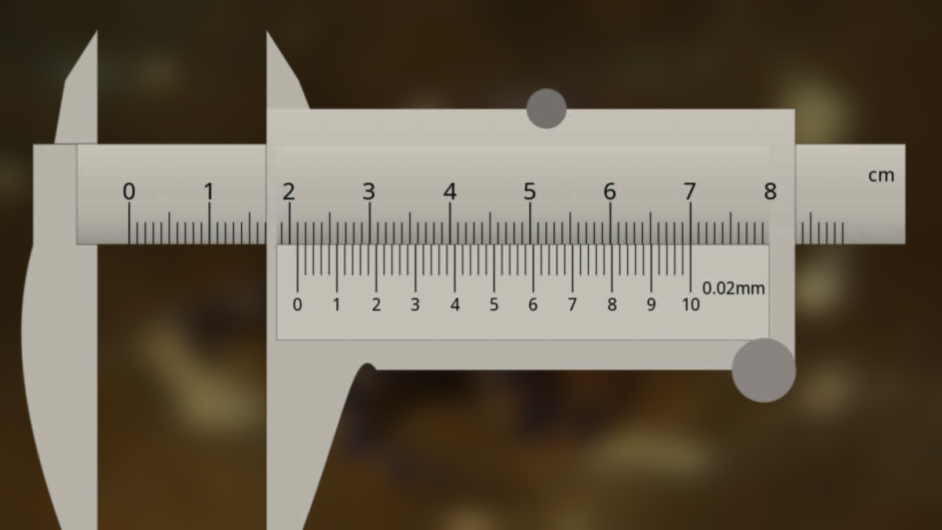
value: **21.0** mm
